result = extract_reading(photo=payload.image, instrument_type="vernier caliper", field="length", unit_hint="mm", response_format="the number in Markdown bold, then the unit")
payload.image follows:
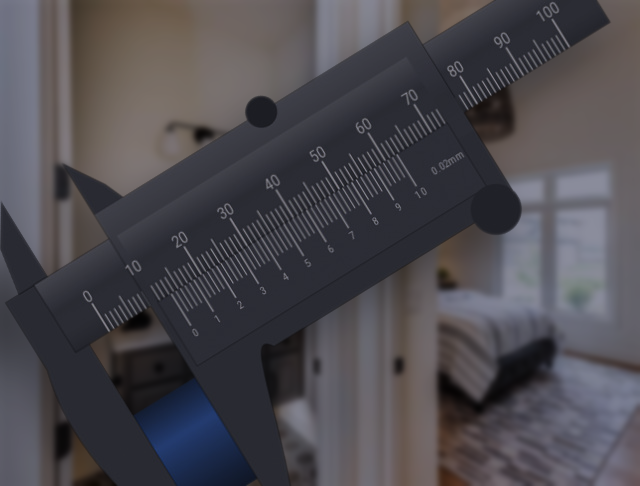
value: **13.4** mm
